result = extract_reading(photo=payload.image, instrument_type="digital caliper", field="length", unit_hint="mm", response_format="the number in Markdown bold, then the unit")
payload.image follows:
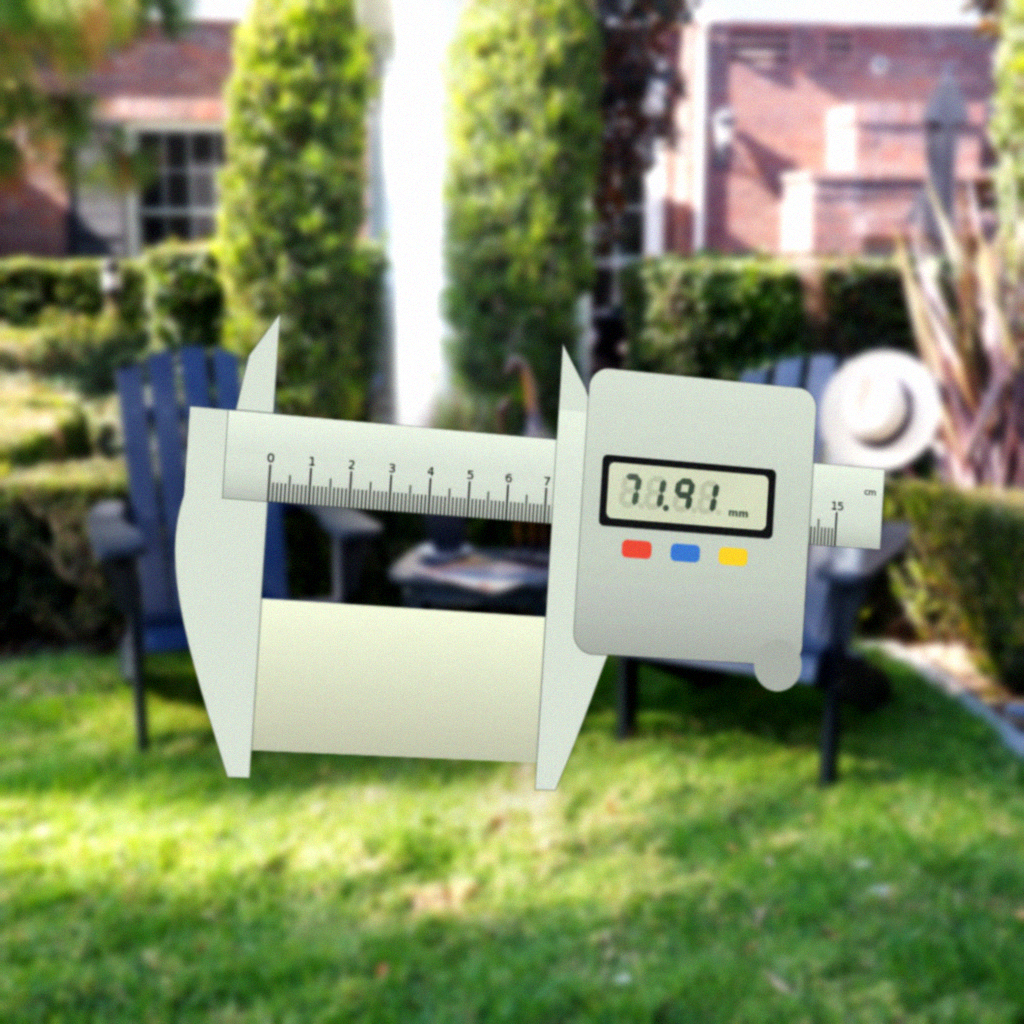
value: **71.91** mm
